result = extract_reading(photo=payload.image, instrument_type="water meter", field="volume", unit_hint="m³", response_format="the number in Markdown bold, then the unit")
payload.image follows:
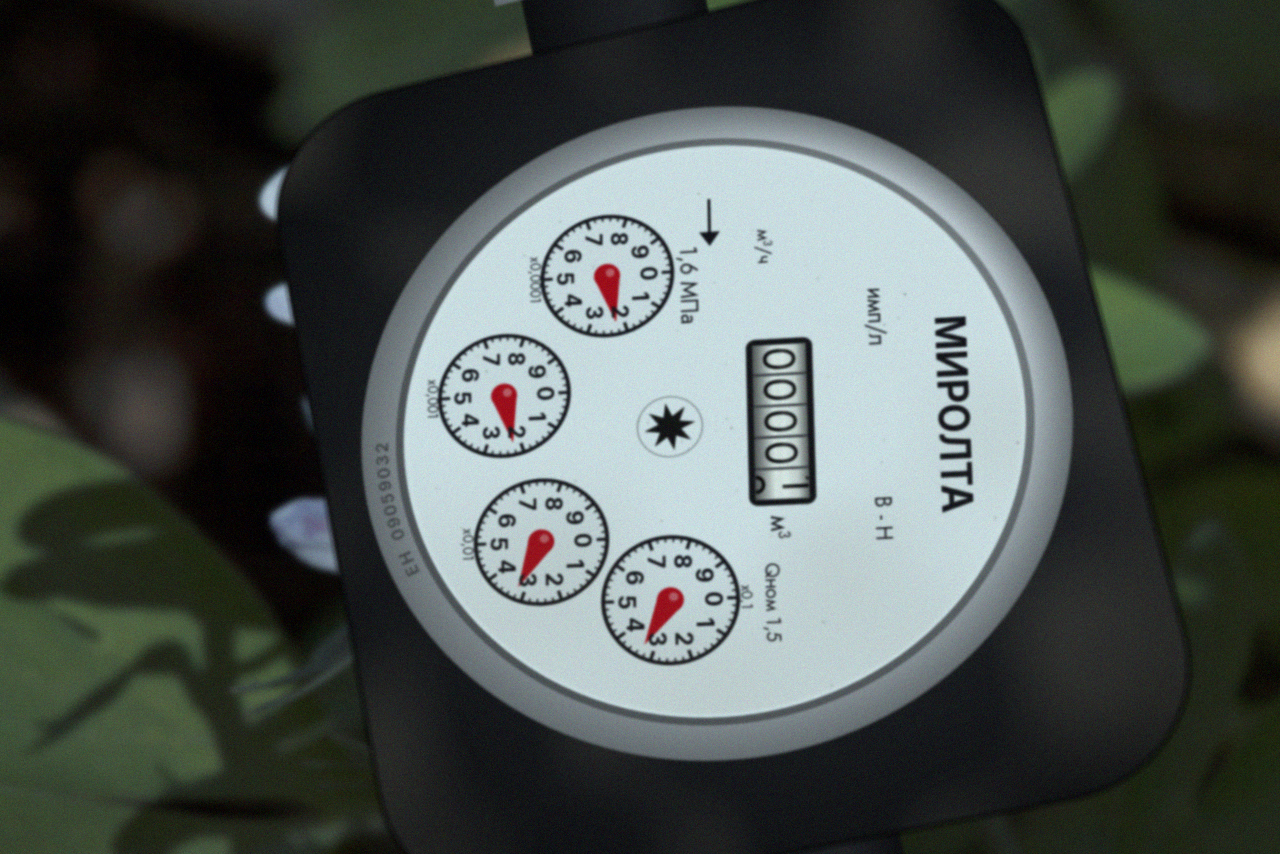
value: **1.3322** m³
